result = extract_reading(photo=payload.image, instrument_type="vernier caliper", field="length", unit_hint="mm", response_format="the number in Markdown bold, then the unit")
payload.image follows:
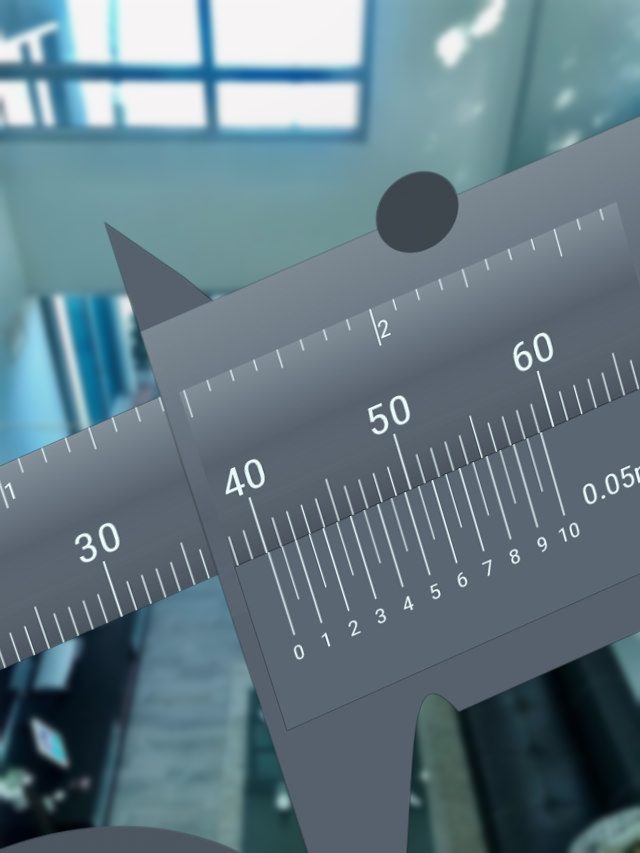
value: **40.1** mm
